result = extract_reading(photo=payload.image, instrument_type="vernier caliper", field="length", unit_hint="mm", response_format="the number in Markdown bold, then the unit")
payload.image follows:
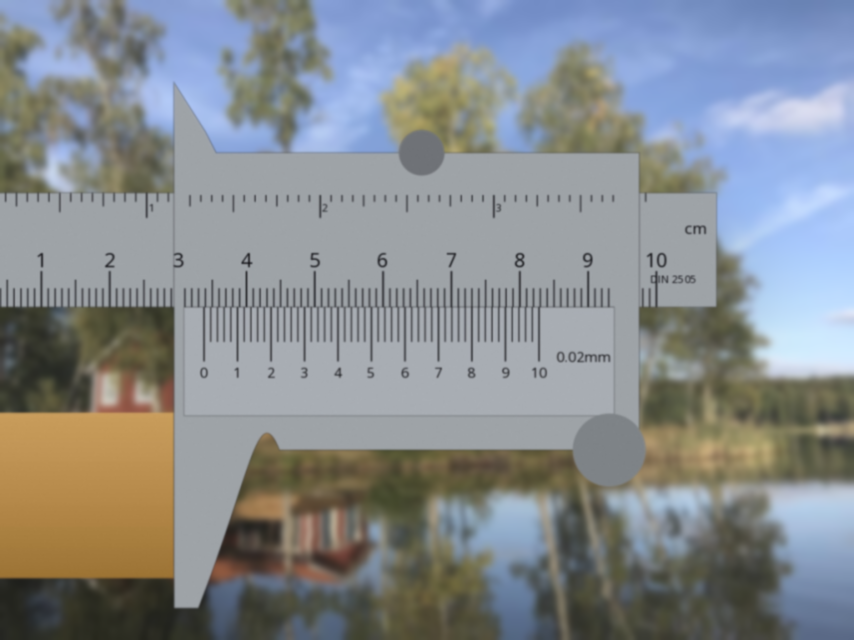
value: **33.8** mm
